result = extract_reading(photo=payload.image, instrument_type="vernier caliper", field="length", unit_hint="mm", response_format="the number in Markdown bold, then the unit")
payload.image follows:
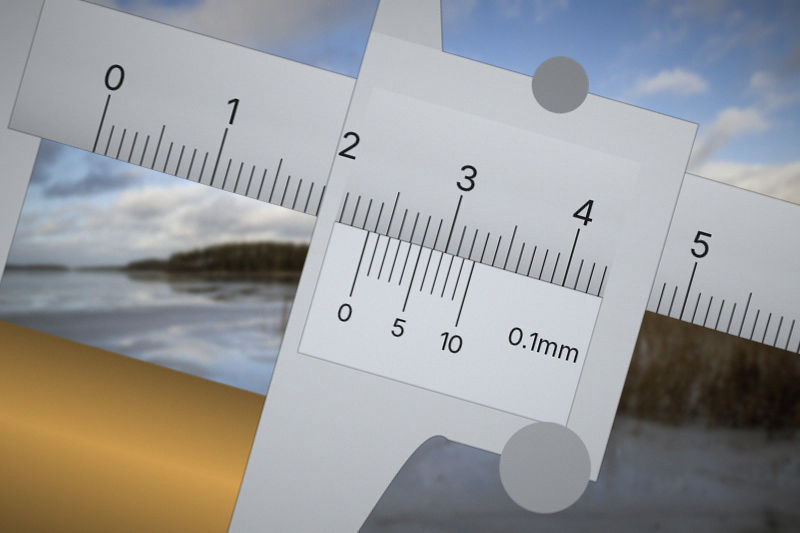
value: **23.5** mm
